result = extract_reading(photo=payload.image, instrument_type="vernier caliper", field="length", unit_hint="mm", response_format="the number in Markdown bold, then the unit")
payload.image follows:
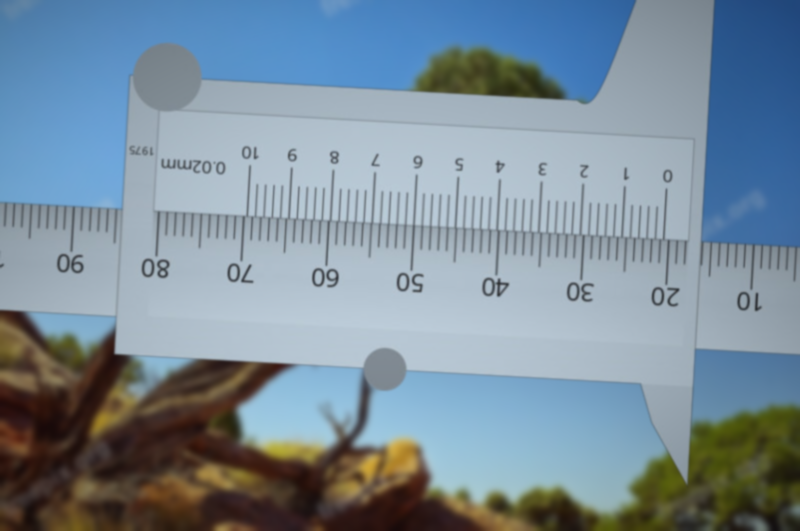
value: **20.6** mm
